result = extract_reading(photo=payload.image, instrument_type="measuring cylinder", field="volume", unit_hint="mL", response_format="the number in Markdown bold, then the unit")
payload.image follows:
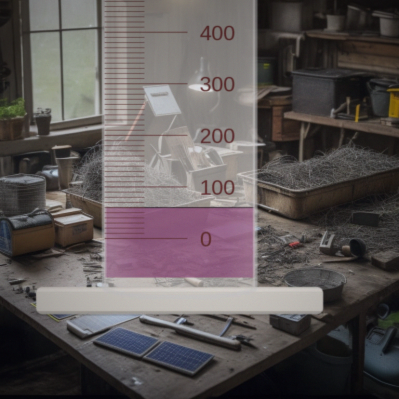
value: **60** mL
